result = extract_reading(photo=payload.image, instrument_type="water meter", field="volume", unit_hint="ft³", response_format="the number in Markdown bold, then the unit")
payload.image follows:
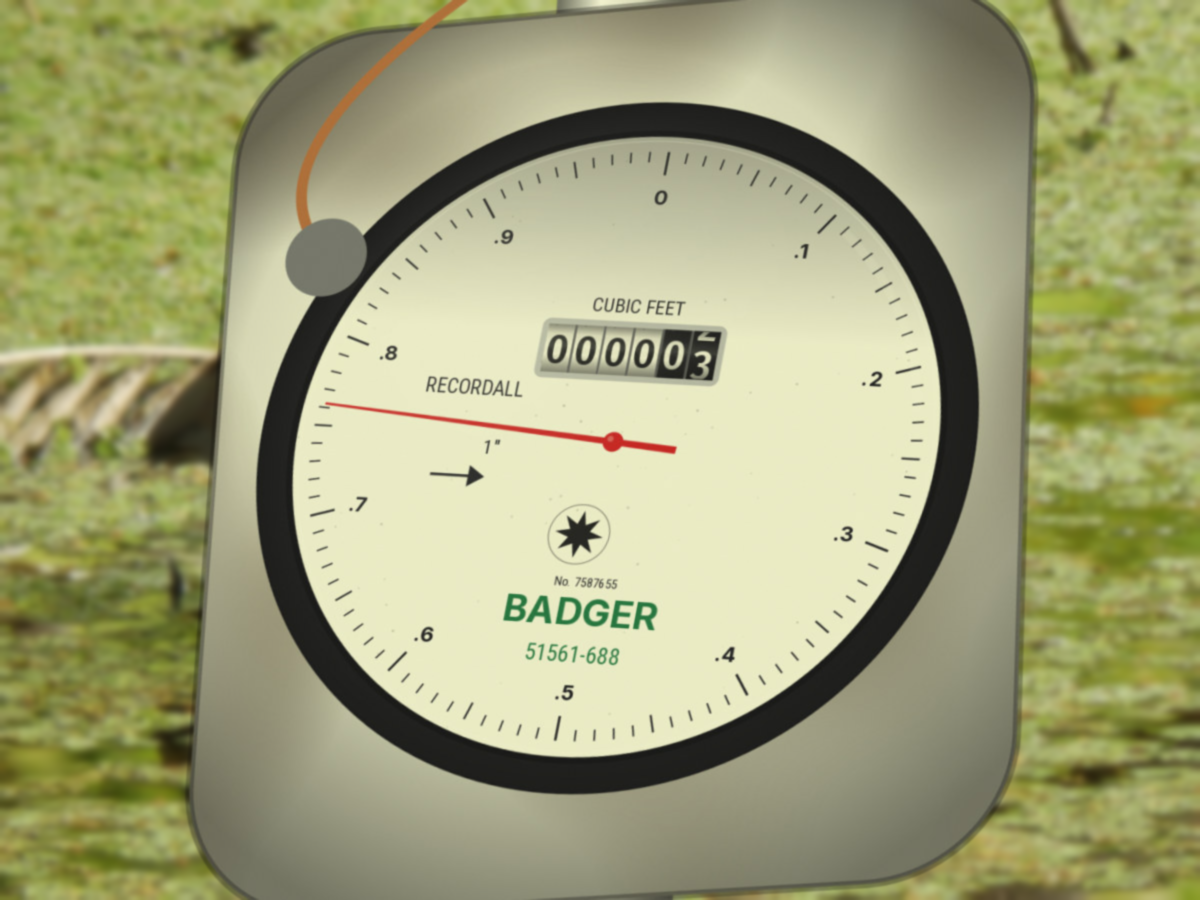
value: **2.76** ft³
